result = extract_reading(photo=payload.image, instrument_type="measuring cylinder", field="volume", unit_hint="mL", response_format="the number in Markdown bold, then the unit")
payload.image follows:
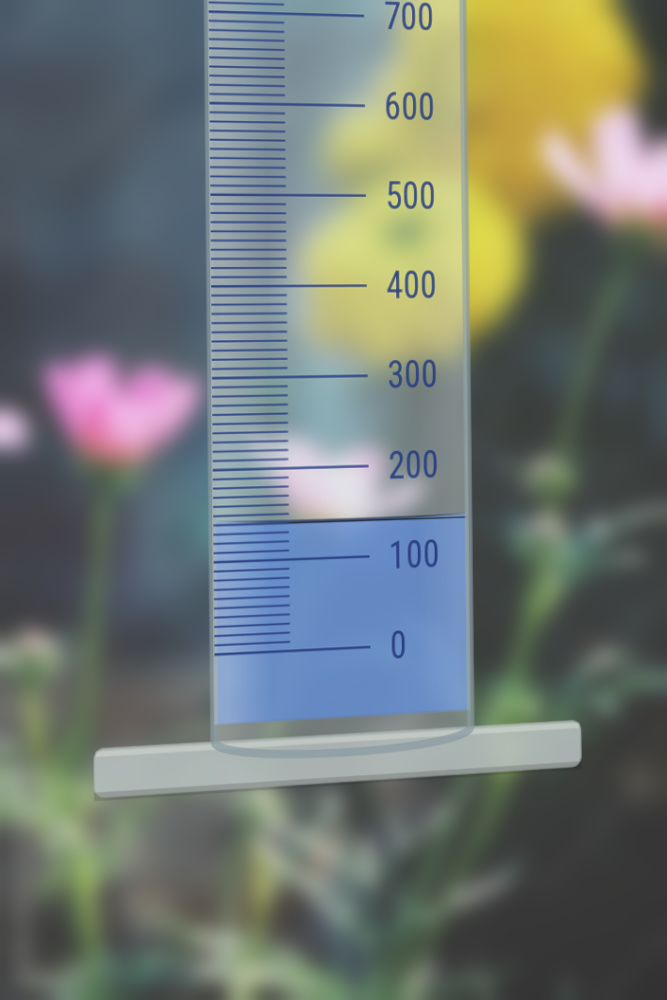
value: **140** mL
